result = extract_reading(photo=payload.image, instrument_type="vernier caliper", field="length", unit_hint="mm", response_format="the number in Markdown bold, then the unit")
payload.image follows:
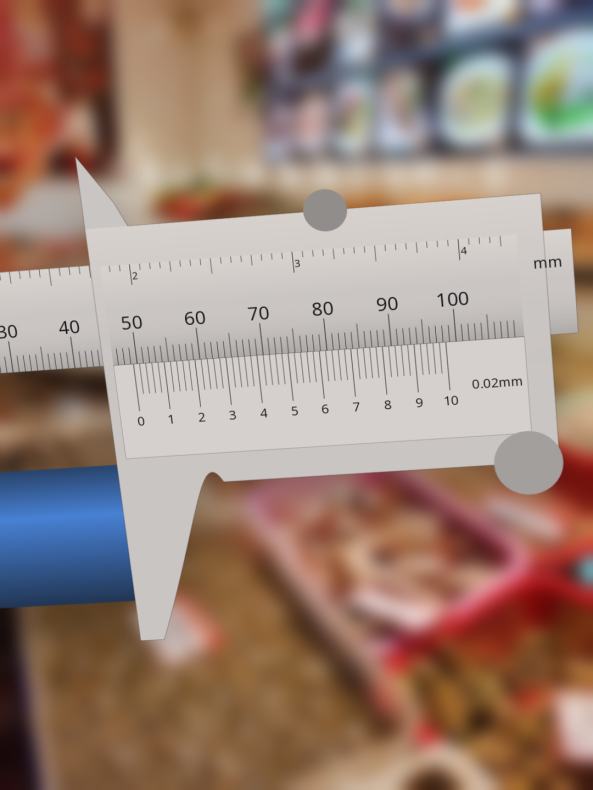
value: **49.4** mm
